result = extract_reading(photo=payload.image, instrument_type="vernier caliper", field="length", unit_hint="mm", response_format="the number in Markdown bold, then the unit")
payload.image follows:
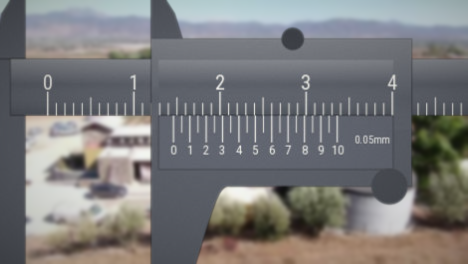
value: **14.6** mm
